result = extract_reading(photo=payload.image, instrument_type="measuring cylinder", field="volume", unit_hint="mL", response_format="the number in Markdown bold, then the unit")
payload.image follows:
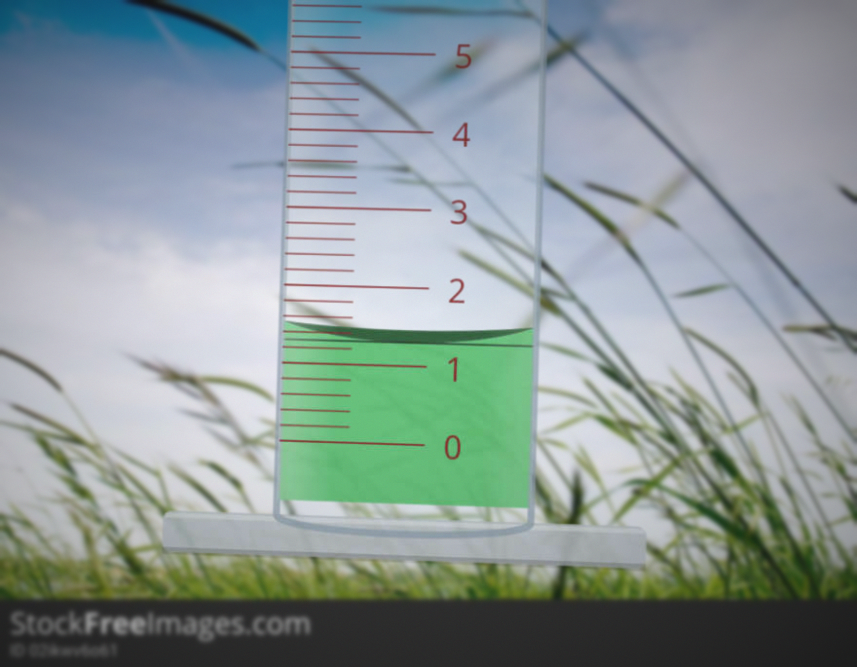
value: **1.3** mL
